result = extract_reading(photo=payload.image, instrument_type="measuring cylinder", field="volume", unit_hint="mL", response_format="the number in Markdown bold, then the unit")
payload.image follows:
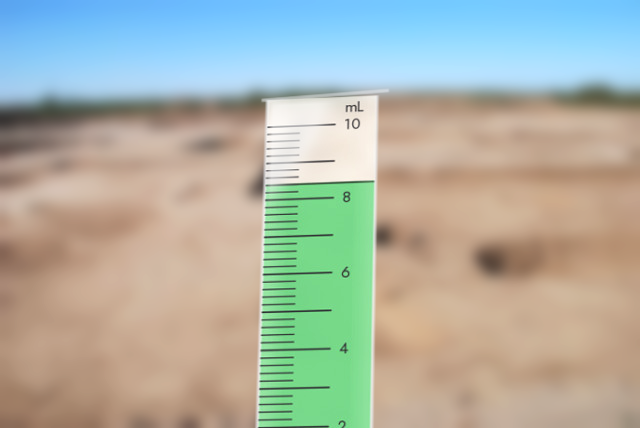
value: **8.4** mL
